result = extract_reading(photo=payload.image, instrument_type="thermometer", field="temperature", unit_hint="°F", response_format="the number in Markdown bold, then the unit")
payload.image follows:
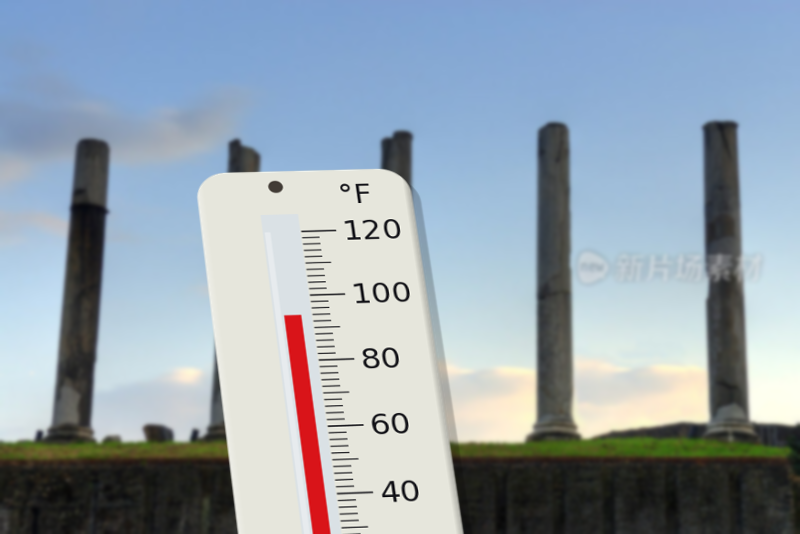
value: **94** °F
